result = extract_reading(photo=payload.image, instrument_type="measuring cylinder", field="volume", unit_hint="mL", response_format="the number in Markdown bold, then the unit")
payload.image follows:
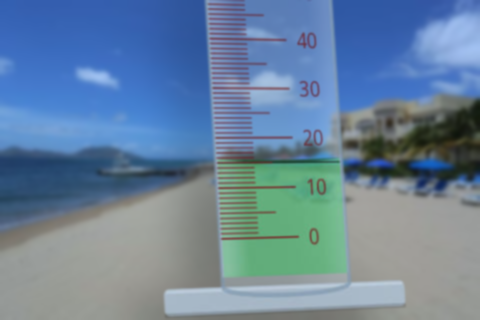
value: **15** mL
